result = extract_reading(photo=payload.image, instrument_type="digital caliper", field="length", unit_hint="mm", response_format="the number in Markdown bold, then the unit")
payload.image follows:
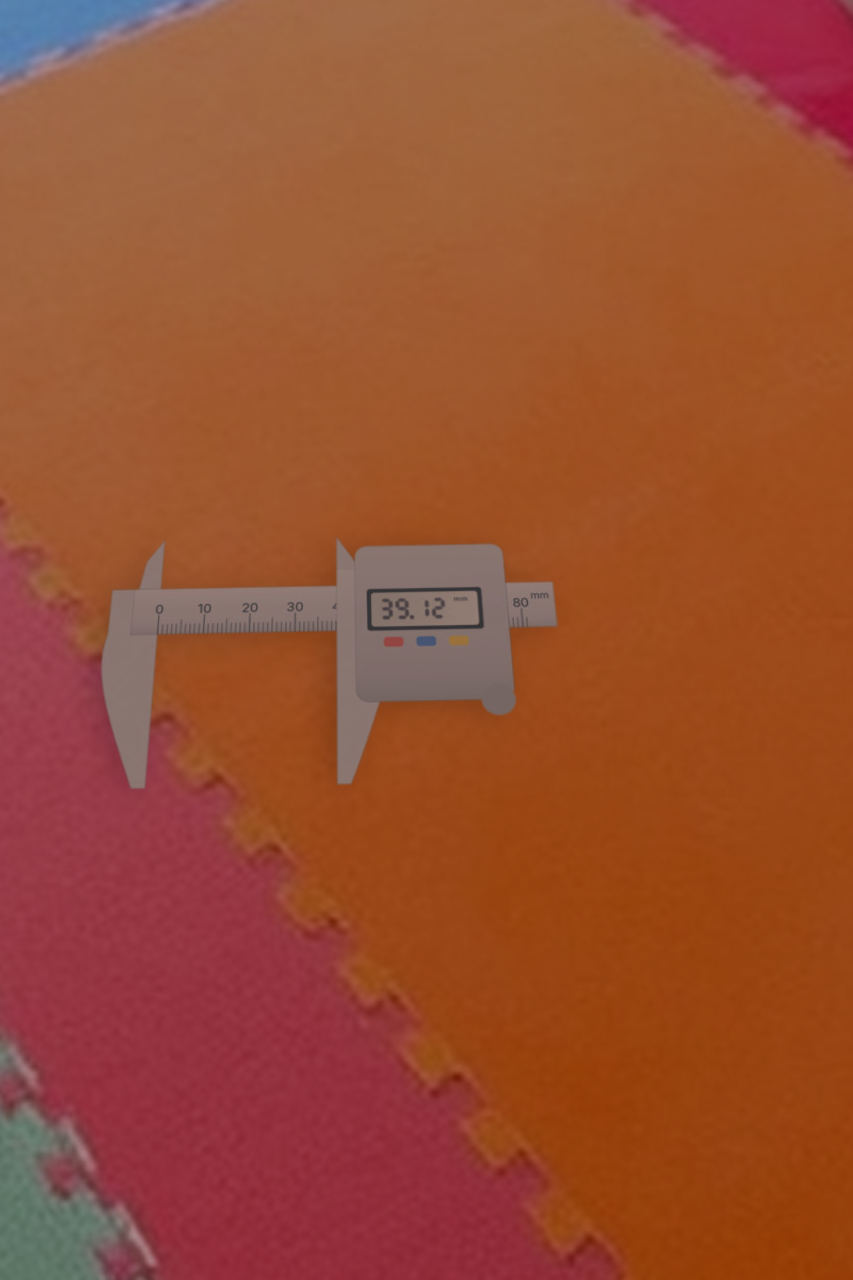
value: **39.12** mm
